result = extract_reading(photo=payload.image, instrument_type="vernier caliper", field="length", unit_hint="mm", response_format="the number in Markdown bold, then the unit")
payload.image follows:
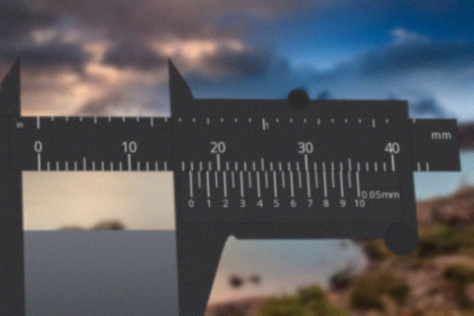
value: **16.8** mm
